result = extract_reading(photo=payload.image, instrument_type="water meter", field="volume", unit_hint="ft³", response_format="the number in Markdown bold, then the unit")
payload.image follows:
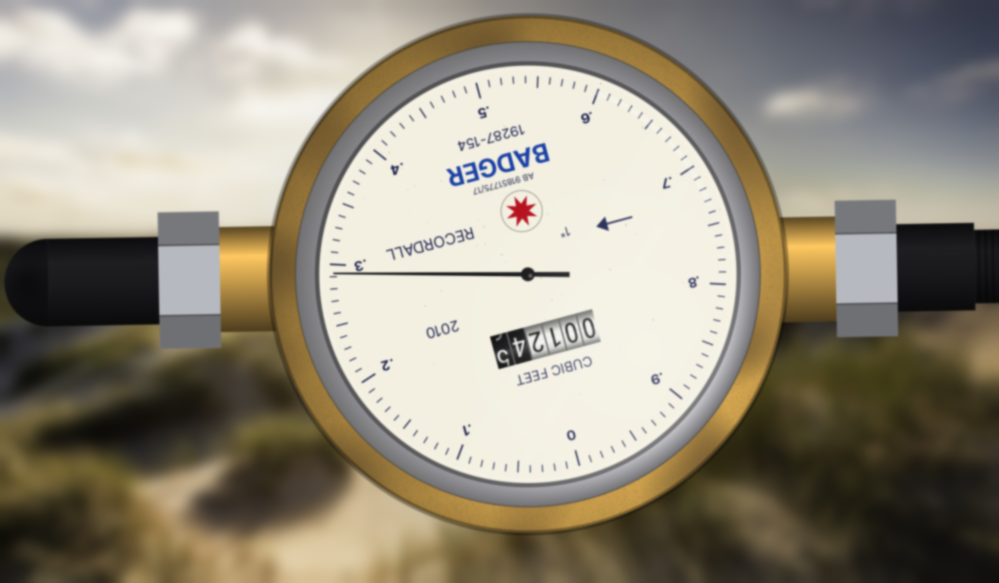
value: **1245.29** ft³
